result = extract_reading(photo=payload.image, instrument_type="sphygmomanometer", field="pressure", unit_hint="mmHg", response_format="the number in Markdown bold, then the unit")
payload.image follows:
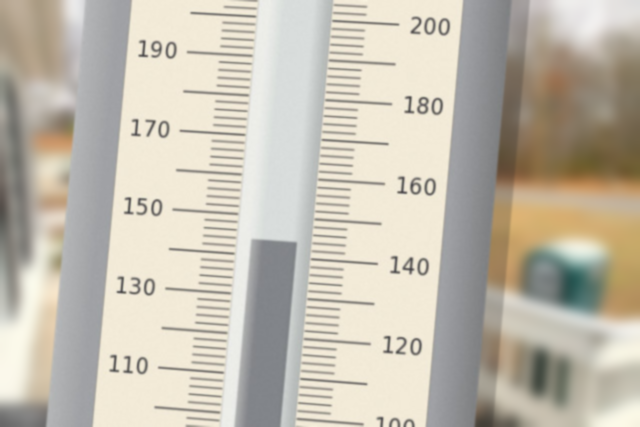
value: **144** mmHg
